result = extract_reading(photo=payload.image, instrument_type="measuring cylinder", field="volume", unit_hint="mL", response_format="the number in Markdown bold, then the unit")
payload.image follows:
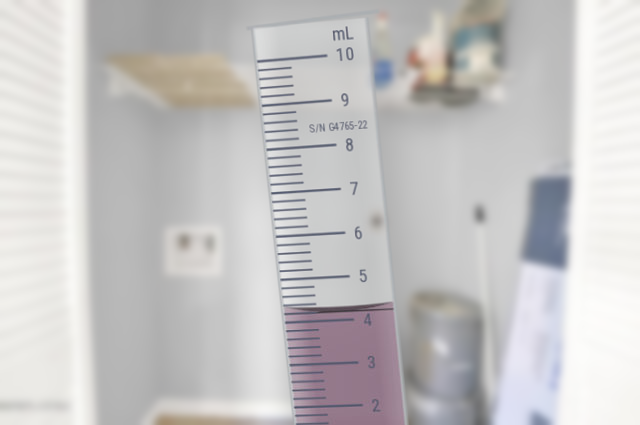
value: **4.2** mL
